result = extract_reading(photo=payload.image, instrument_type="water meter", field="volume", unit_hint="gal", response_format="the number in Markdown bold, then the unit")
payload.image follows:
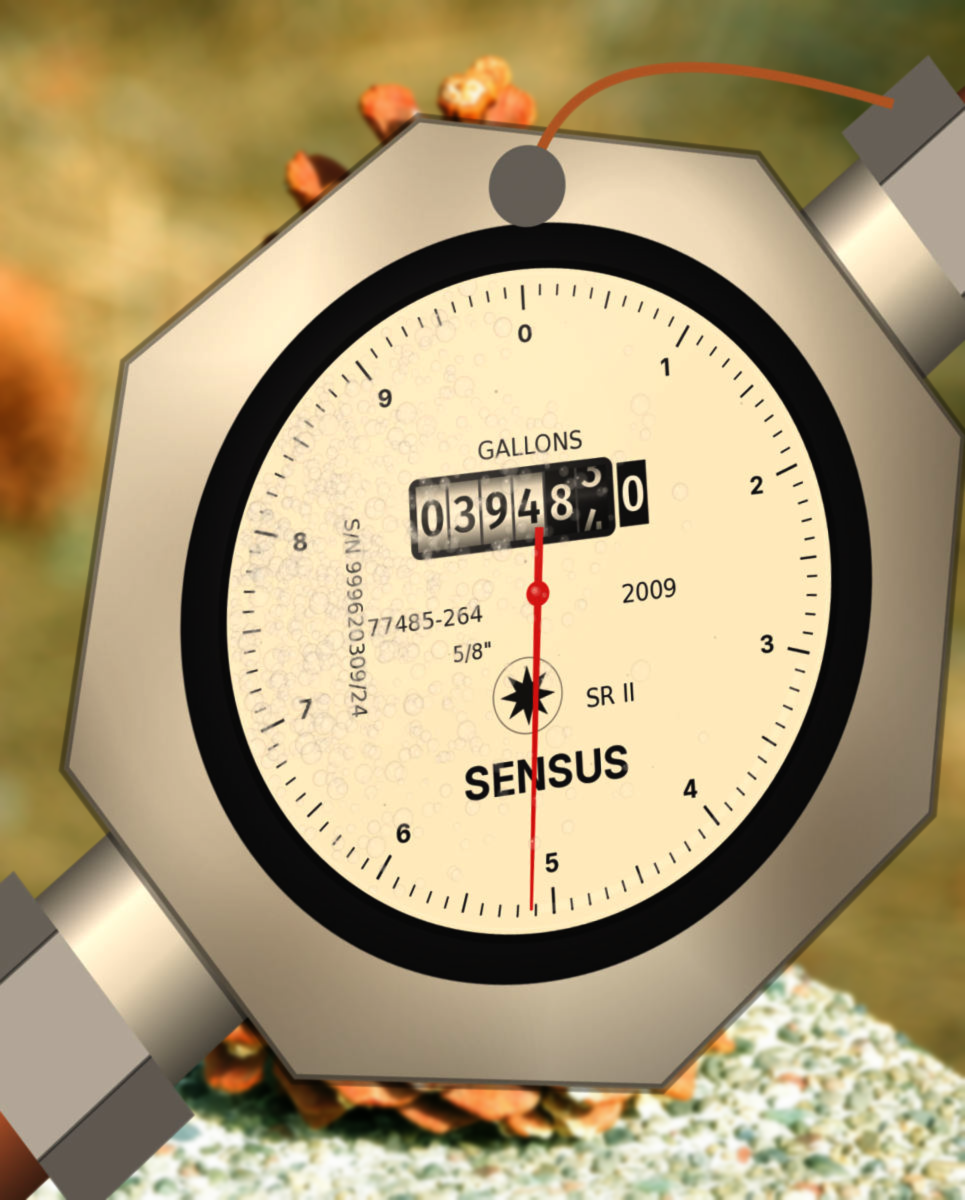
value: **394835.1** gal
